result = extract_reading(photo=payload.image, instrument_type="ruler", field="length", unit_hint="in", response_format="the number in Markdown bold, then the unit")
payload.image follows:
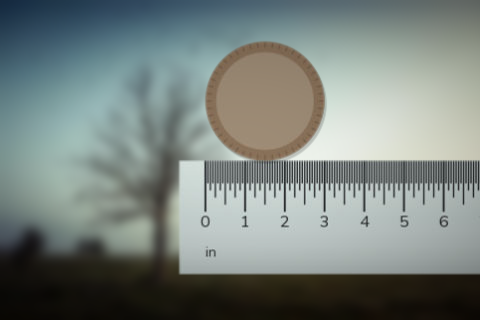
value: **3** in
